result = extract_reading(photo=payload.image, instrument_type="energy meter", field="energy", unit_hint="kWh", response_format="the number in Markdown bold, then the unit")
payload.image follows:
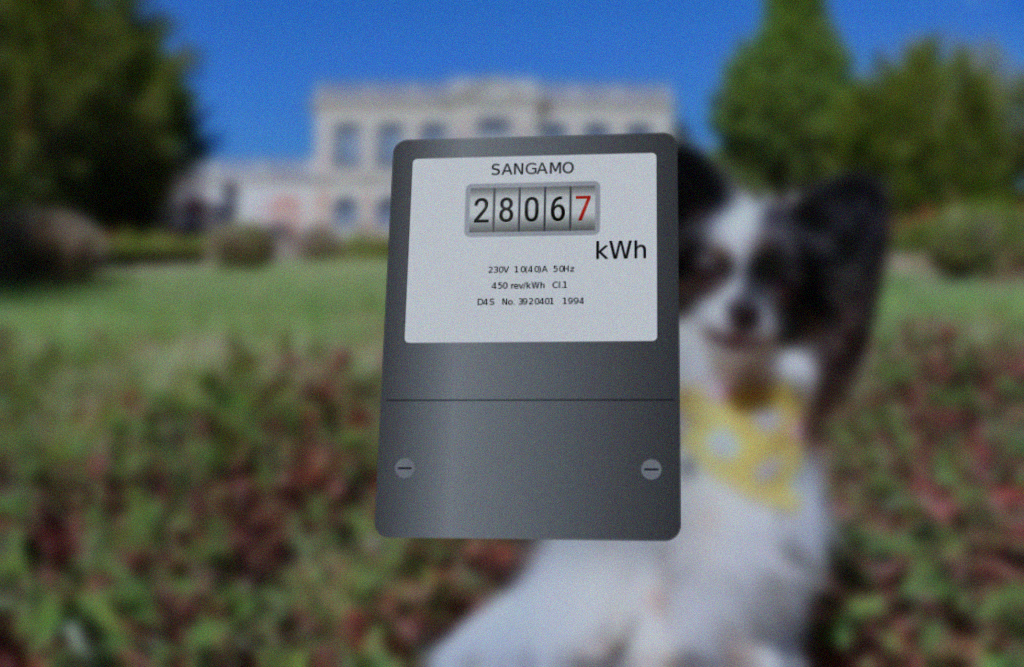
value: **2806.7** kWh
